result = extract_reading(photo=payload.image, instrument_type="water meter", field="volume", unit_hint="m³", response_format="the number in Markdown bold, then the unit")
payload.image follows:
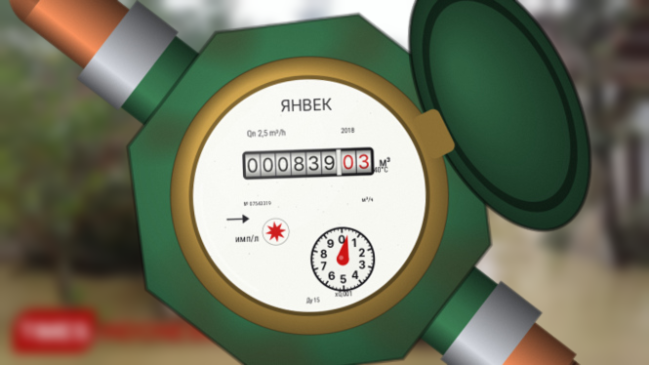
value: **839.030** m³
